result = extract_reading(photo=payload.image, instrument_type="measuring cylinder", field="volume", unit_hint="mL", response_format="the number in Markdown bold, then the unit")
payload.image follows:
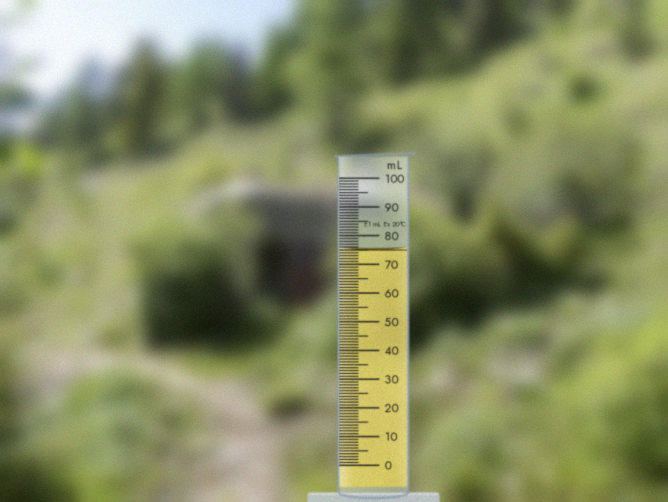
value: **75** mL
